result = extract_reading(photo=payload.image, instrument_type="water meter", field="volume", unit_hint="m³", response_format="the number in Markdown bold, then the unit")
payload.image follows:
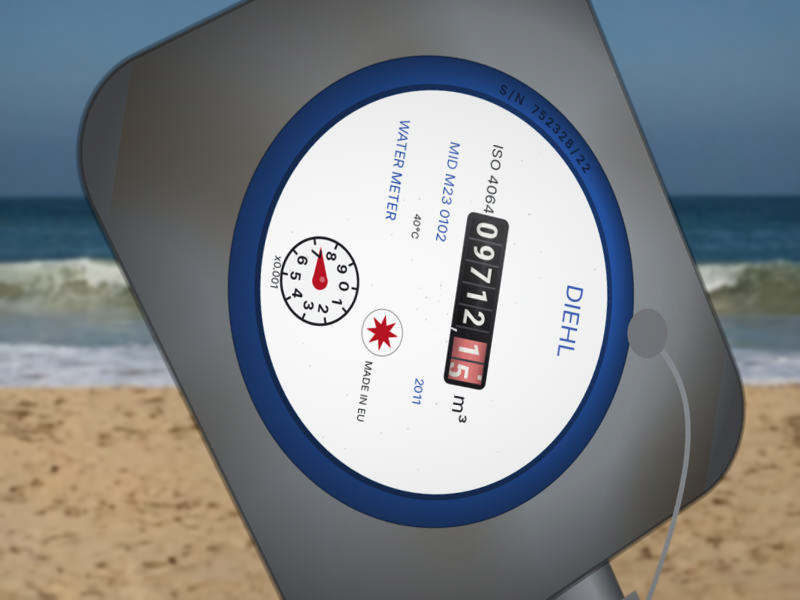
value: **9712.147** m³
